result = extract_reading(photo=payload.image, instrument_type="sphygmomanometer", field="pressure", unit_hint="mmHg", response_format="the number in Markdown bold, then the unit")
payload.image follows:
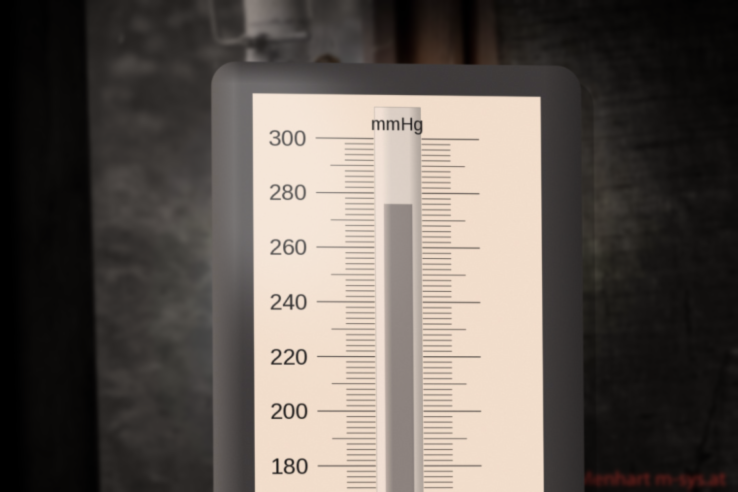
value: **276** mmHg
